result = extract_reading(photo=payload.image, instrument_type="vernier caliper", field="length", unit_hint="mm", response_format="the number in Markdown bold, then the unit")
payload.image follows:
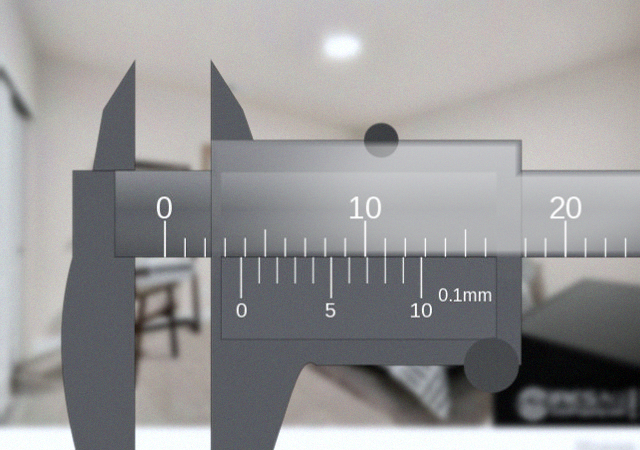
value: **3.8** mm
